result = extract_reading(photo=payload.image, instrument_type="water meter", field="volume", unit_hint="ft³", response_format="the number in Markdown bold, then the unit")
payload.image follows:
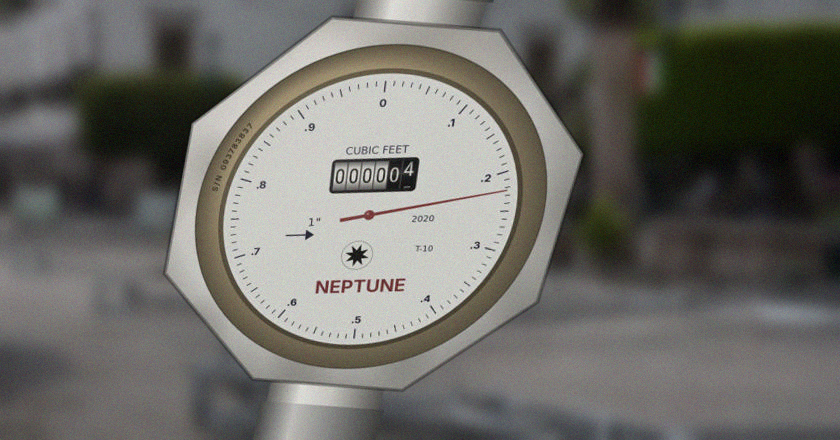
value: **4.22** ft³
